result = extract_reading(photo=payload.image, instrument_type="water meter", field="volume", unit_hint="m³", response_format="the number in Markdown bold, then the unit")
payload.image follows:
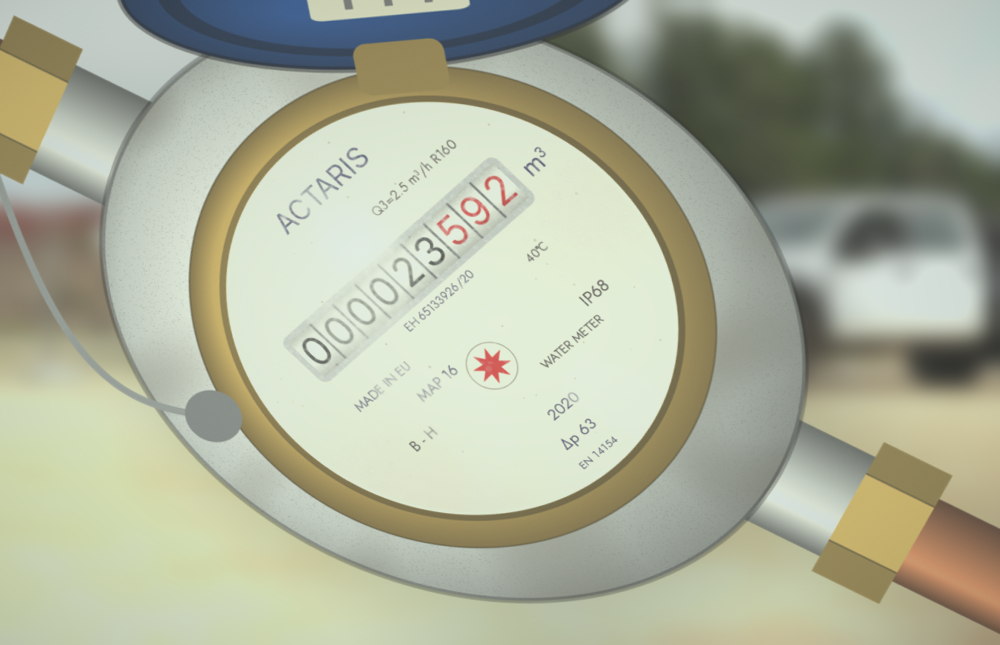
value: **23.592** m³
